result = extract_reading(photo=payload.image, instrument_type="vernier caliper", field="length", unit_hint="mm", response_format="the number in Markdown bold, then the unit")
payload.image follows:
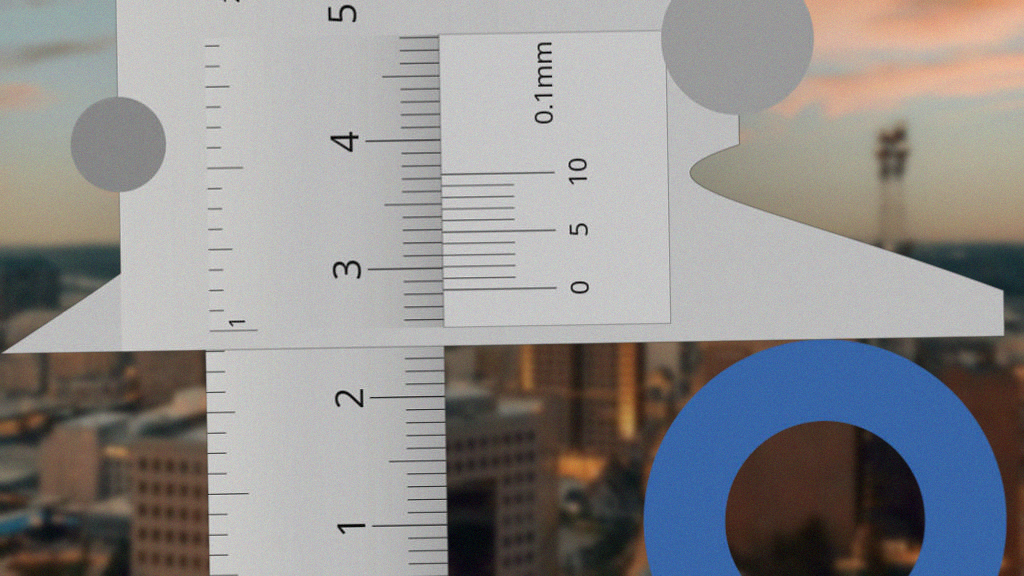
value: **28.3** mm
